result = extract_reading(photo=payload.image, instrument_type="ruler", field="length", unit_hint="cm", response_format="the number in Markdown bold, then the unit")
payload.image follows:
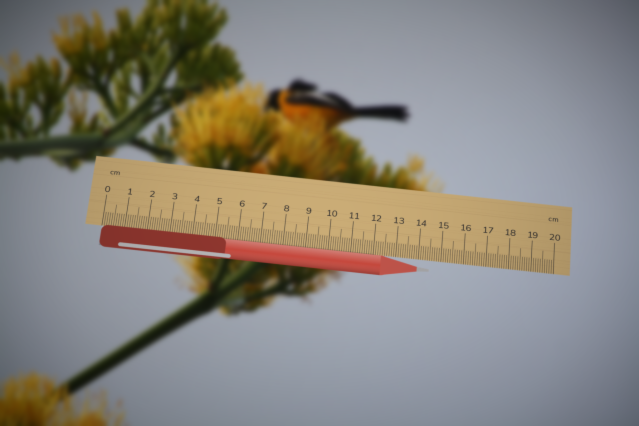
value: **14.5** cm
